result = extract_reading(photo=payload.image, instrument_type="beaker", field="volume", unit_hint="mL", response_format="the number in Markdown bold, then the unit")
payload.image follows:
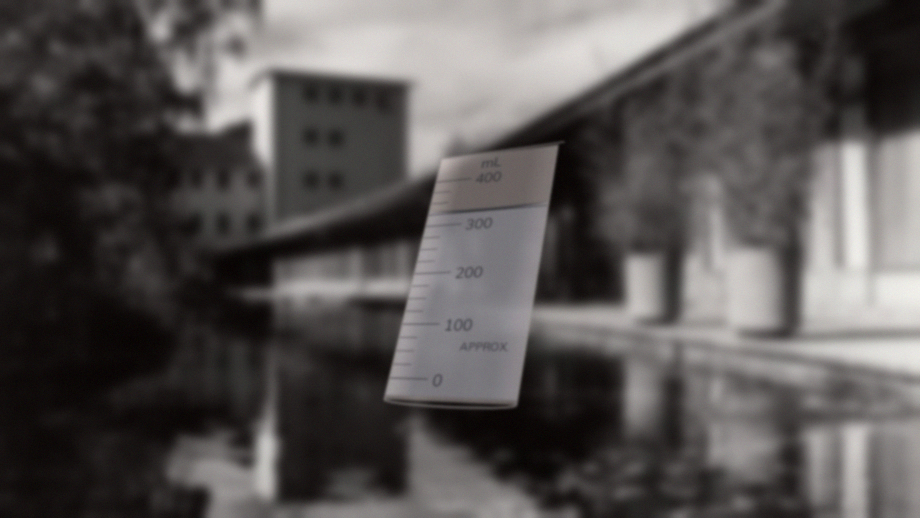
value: **325** mL
